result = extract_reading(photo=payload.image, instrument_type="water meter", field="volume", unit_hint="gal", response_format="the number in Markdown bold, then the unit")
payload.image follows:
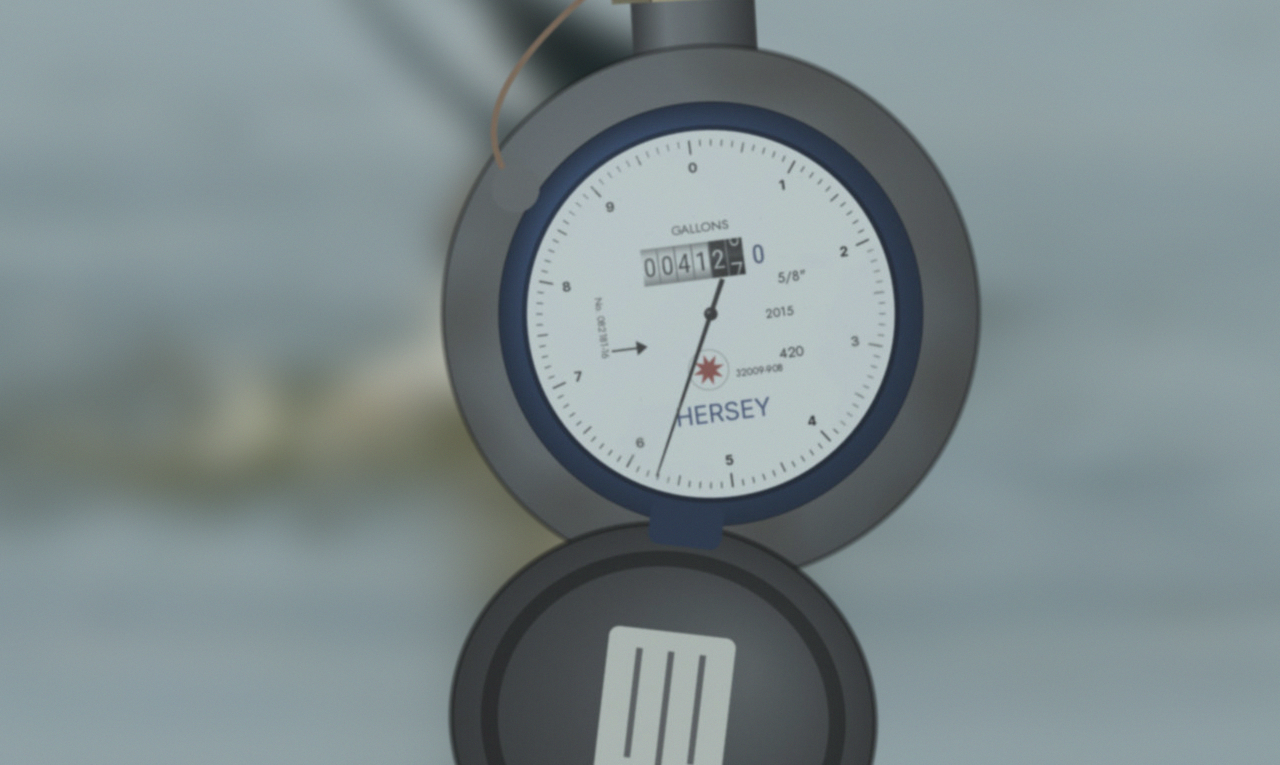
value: **41265.7** gal
